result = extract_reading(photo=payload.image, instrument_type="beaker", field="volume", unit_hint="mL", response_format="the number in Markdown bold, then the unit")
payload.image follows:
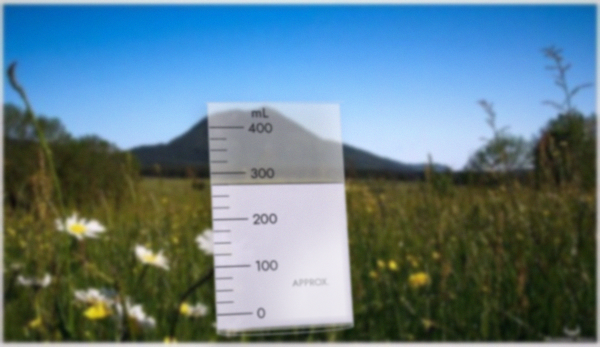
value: **275** mL
